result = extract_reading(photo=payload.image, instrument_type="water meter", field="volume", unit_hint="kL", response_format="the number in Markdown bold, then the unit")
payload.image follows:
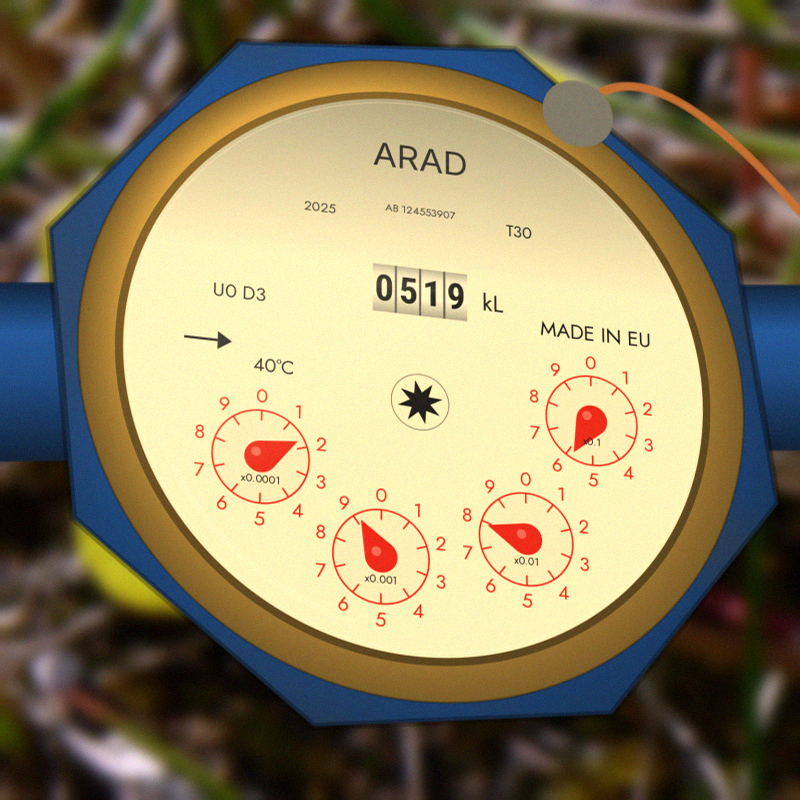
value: **519.5791** kL
